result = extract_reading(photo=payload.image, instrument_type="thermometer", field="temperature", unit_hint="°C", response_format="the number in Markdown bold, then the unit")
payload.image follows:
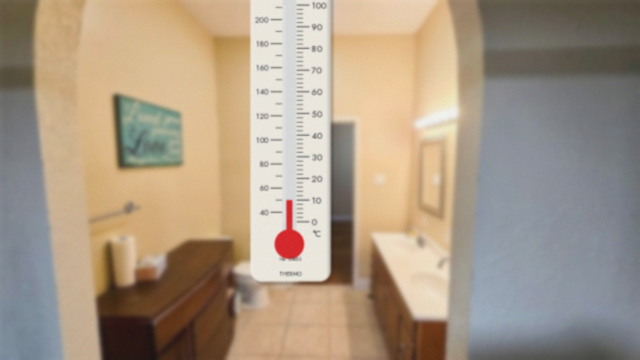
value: **10** °C
